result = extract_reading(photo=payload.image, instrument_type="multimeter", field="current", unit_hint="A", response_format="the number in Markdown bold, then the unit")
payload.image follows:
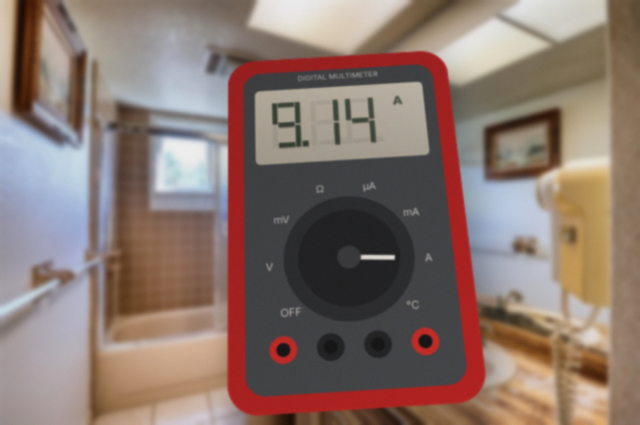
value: **9.14** A
